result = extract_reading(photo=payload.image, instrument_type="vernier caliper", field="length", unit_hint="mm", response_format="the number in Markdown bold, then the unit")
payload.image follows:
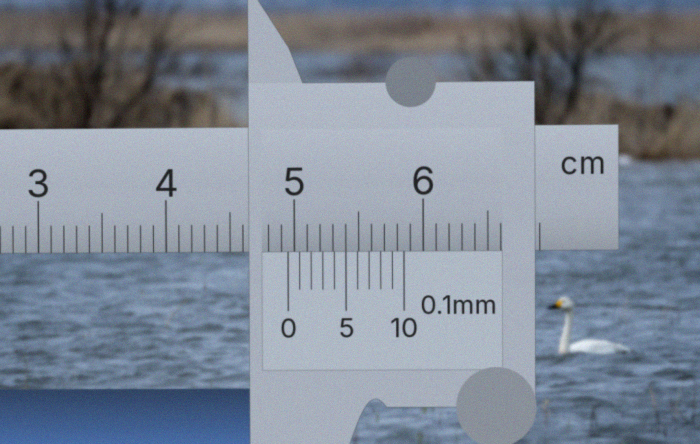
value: **49.5** mm
